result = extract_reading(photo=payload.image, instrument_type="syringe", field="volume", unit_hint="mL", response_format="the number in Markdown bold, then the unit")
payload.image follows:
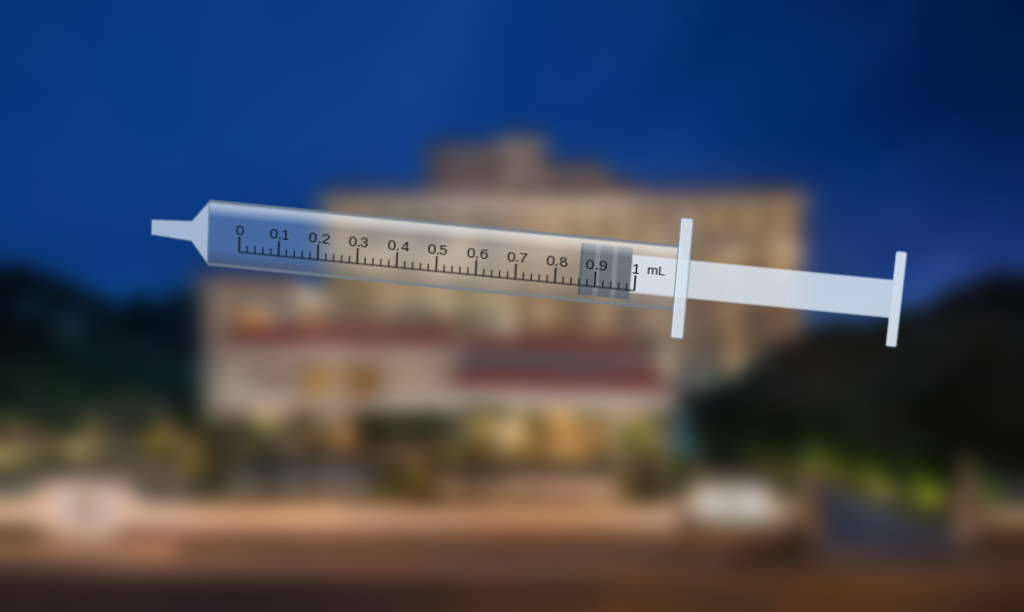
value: **0.86** mL
